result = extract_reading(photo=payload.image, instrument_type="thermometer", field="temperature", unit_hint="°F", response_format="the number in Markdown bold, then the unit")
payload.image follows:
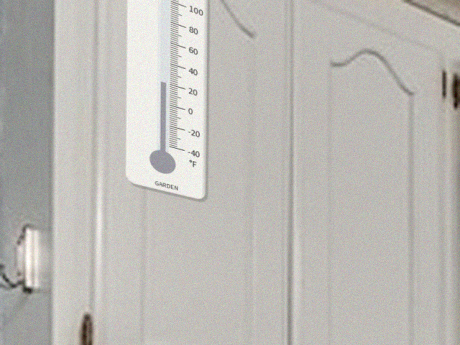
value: **20** °F
